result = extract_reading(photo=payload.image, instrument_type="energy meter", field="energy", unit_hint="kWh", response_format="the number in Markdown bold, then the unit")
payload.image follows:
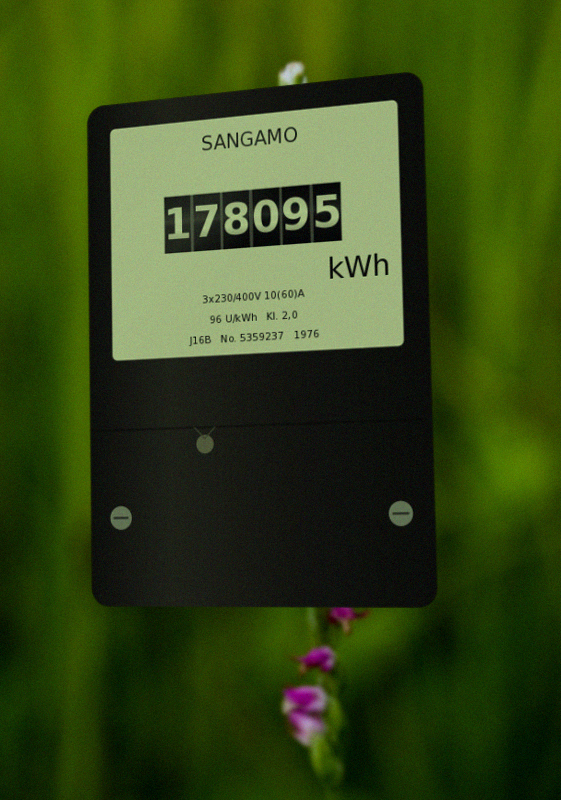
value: **178095** kWh
